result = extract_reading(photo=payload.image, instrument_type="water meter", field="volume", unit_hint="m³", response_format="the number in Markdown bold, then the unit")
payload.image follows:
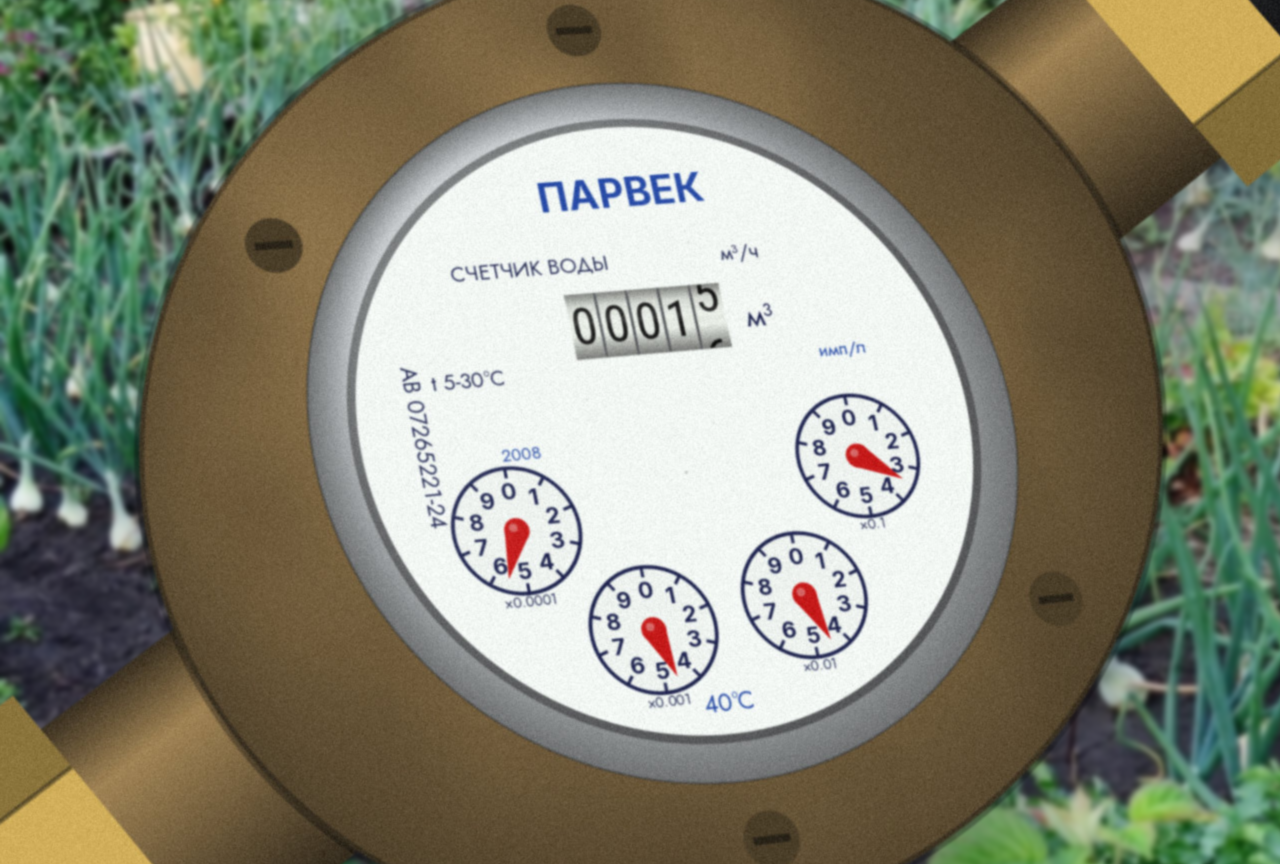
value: **15.3445** m³
